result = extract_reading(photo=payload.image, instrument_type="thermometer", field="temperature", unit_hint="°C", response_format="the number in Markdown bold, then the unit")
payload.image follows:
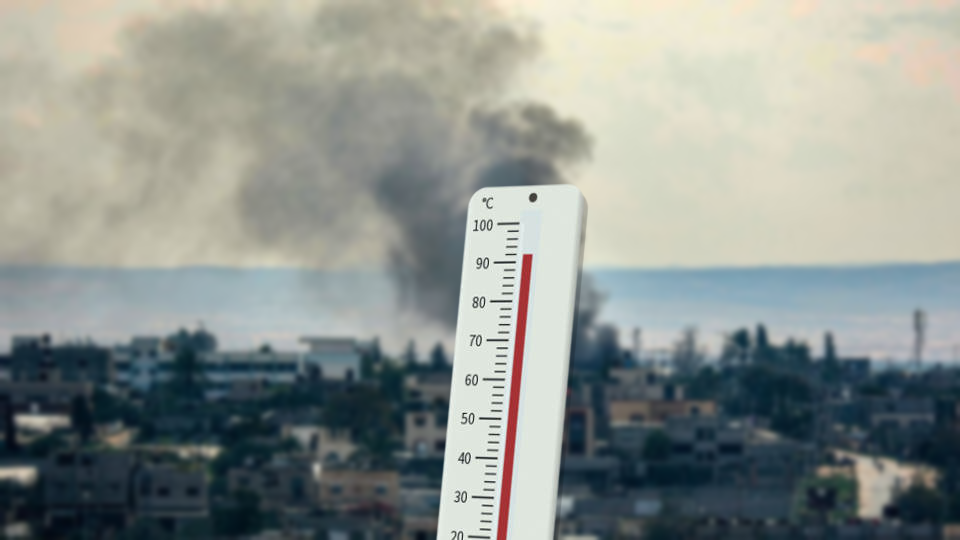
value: **92** °C
